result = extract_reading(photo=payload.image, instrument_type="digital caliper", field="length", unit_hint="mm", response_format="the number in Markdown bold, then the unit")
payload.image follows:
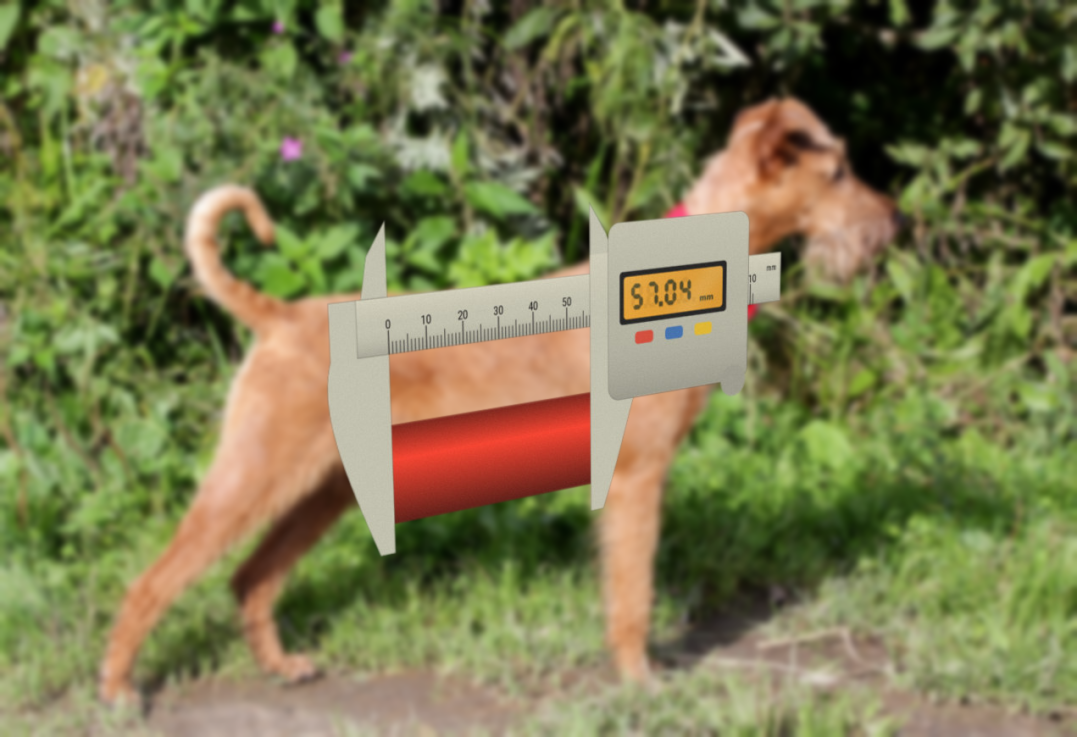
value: **57.04** mm
